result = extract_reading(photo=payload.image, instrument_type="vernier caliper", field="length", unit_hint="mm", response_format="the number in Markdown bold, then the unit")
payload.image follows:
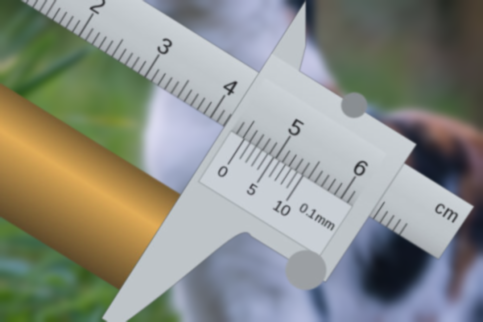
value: **45.2** mm
